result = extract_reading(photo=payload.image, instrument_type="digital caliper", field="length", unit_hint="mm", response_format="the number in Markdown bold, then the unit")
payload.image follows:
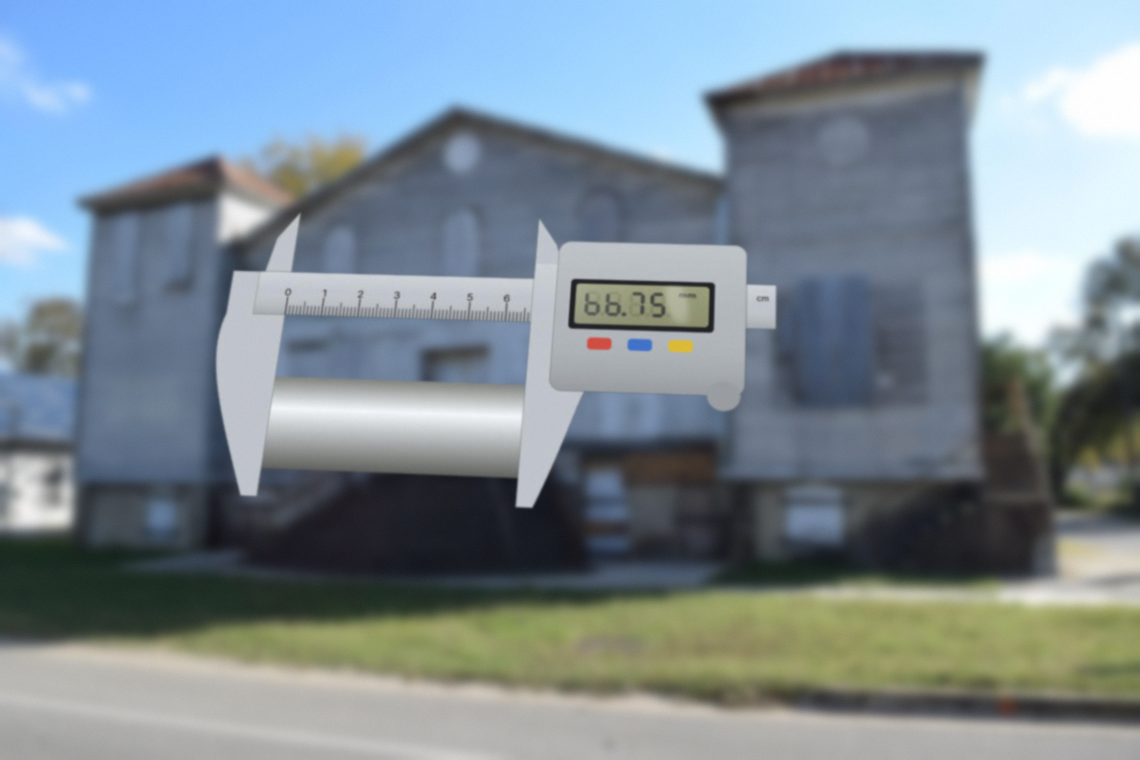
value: **66.75** mm
